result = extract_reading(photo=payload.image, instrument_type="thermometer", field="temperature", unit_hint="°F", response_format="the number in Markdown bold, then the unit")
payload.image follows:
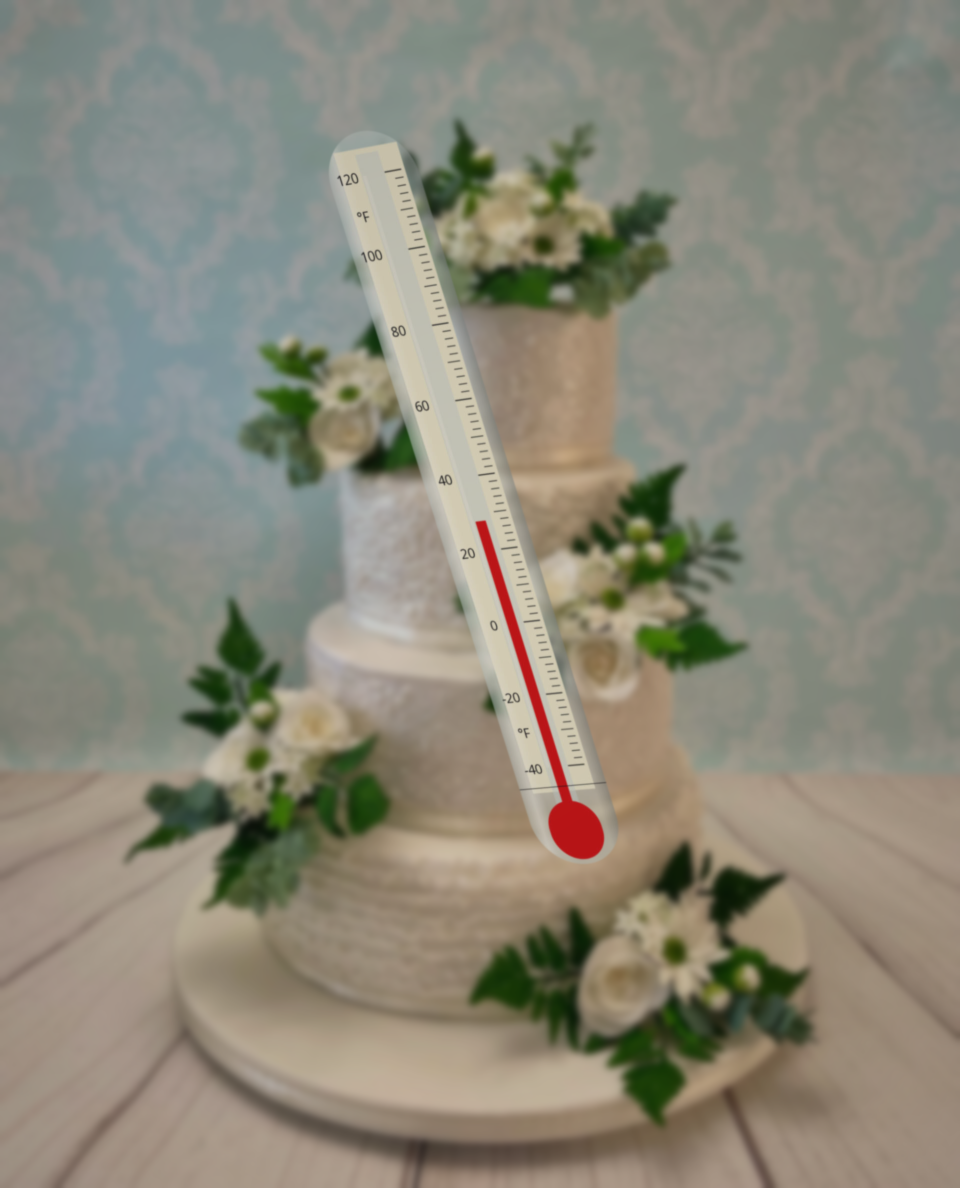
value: **28** °F
